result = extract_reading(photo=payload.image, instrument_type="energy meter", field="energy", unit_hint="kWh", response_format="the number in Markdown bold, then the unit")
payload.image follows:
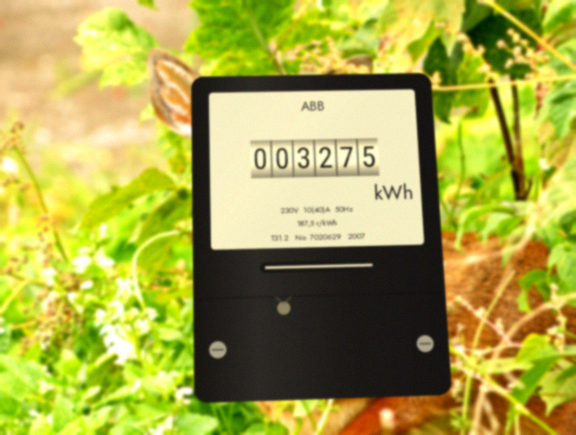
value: **3275** kWh
